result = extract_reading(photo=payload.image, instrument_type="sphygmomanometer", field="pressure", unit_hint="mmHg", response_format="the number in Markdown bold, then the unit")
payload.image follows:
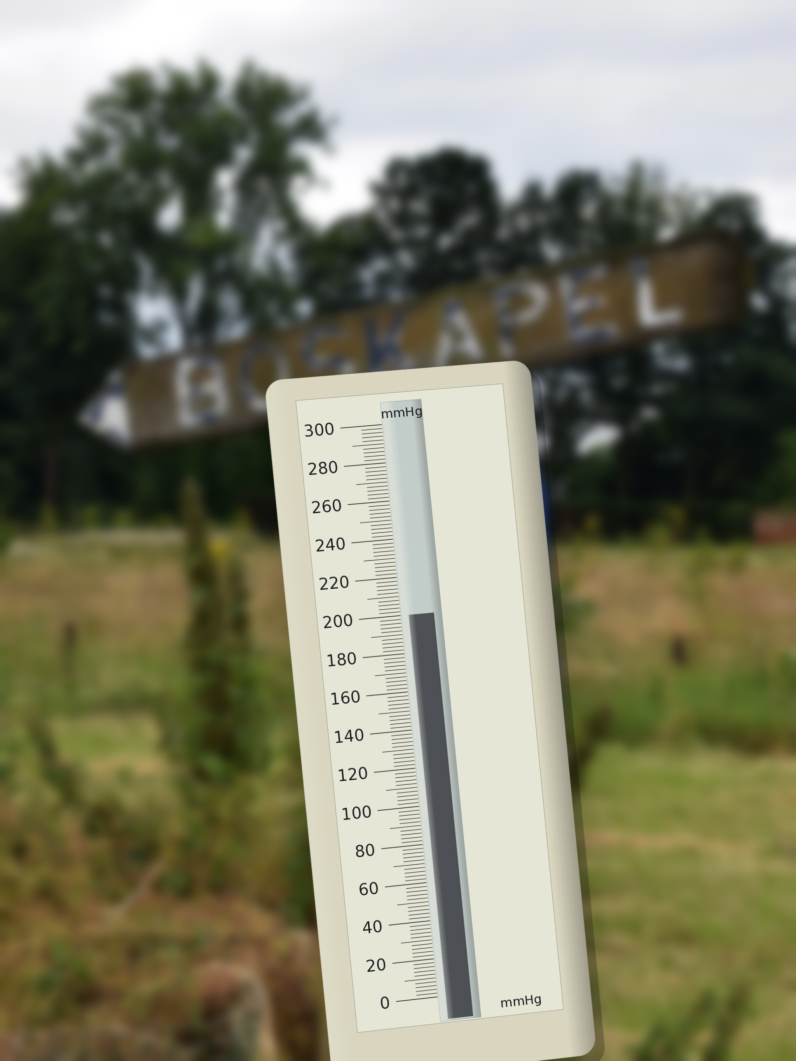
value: **200** mmHg
